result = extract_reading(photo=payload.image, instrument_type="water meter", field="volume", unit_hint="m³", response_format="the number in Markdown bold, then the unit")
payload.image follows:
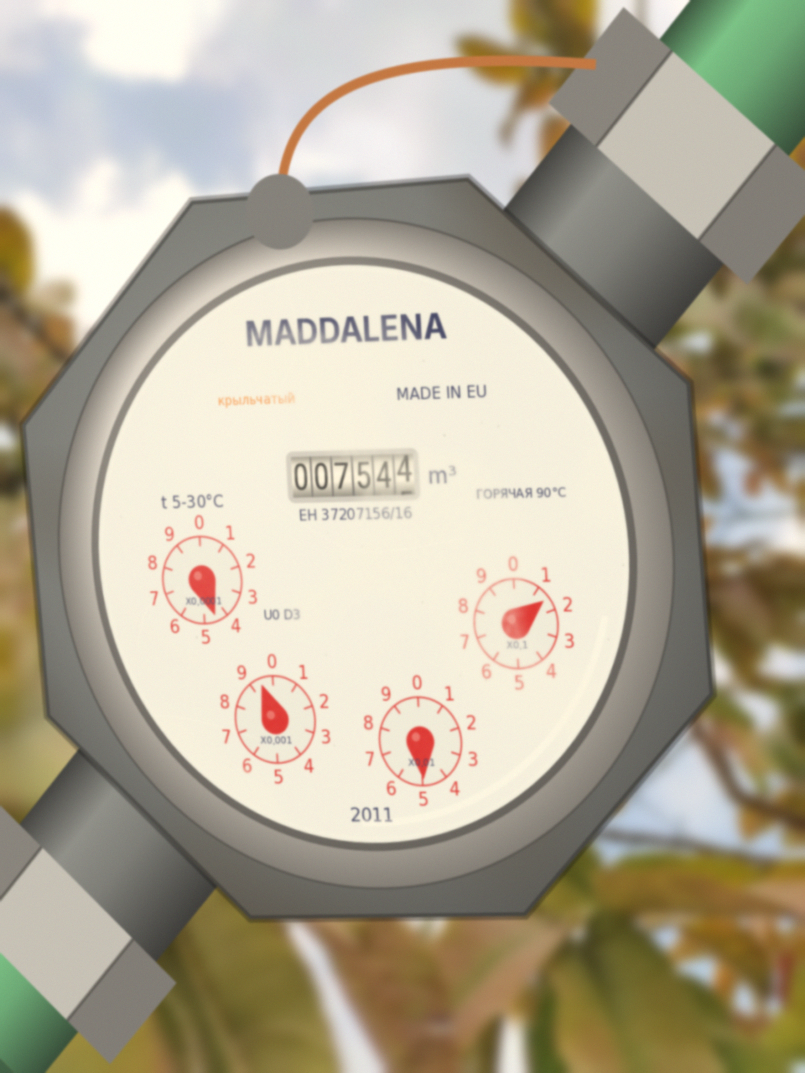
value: **7544.1494** m³
